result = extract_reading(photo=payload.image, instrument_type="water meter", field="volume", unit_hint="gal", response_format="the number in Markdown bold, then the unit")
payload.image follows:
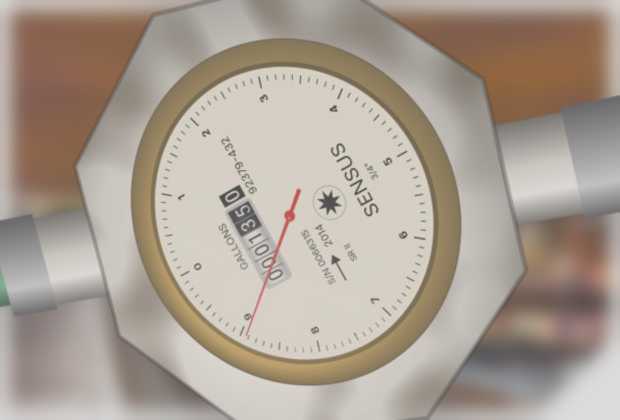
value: **1348.9** gal
